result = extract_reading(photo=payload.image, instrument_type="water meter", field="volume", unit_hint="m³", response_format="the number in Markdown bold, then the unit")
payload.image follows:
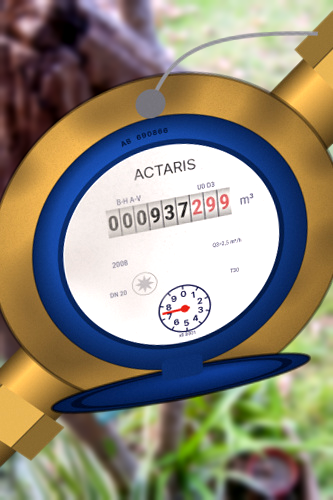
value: **937.2997** m³
